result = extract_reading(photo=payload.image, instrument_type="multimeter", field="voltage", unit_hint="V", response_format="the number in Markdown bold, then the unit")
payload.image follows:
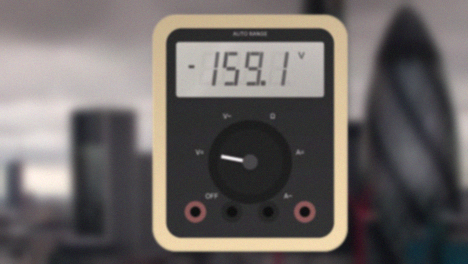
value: **-159.1** V
